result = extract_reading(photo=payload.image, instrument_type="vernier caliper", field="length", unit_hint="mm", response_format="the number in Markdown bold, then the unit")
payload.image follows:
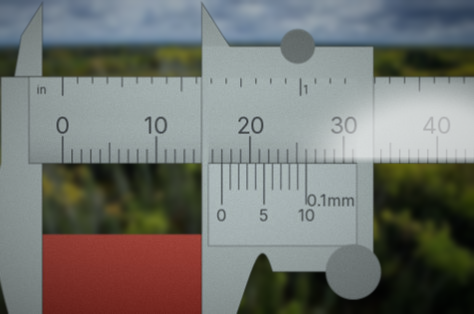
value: **17.0** mm
